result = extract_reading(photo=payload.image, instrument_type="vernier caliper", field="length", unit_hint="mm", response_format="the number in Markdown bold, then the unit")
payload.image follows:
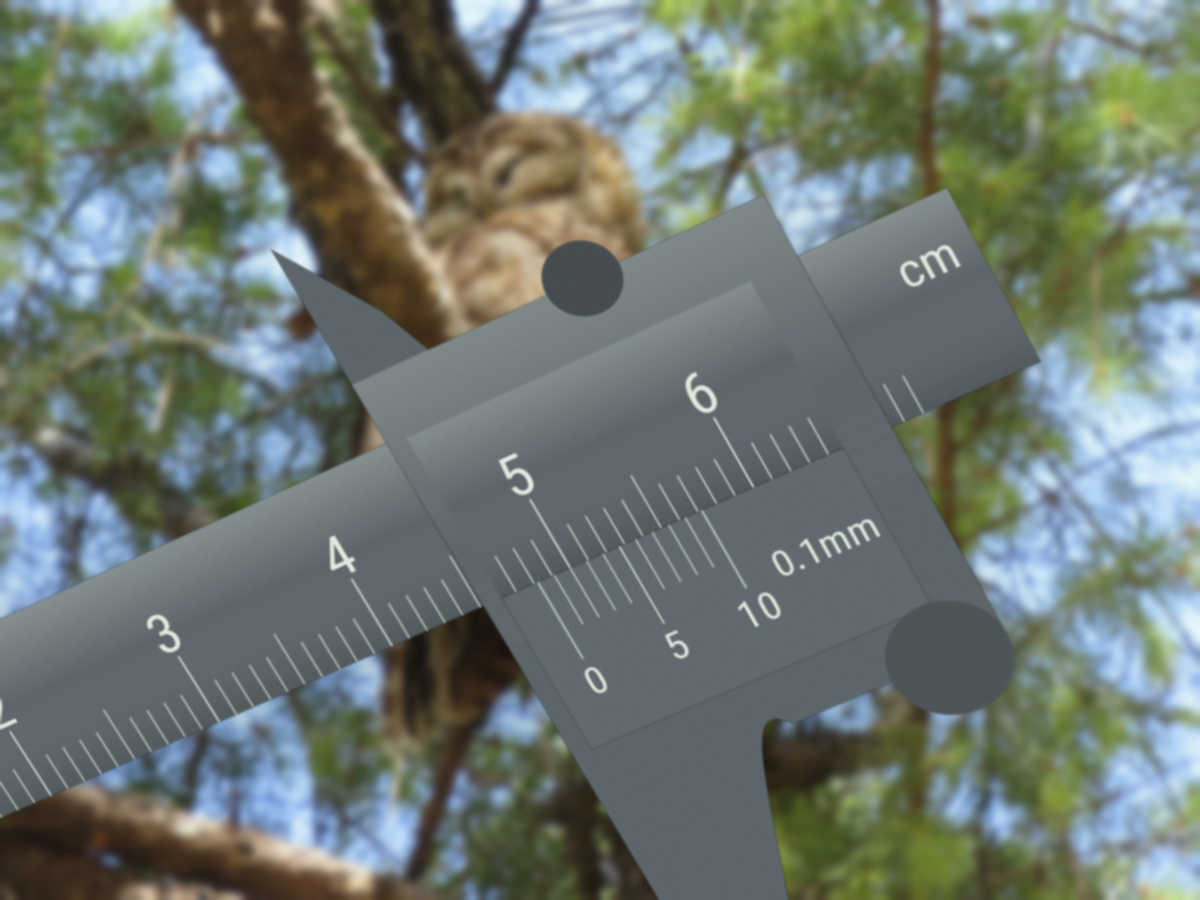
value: **48.2** mm
